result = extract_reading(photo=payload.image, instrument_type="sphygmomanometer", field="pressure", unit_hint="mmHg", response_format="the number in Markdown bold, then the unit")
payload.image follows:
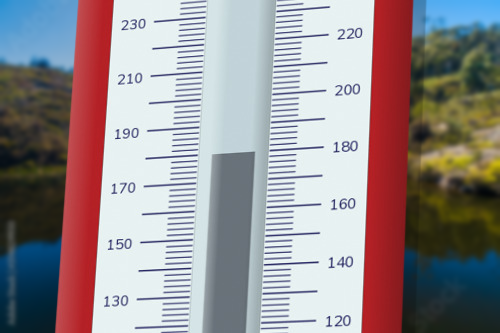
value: **180** mmHg
